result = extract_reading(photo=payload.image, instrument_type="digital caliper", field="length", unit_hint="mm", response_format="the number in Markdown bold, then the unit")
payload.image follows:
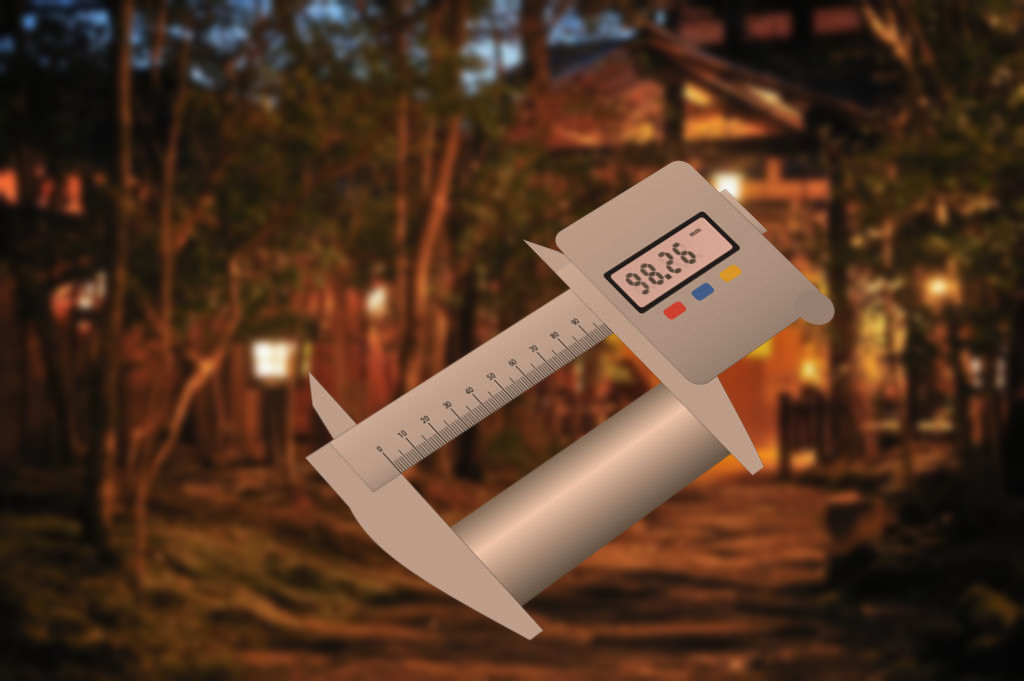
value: **98.26** mm
